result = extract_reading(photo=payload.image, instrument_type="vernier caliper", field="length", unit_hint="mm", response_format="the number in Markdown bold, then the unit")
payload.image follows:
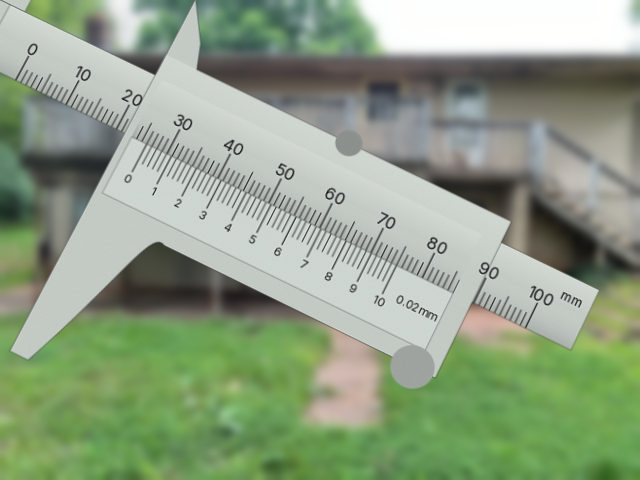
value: **26.0** mm
